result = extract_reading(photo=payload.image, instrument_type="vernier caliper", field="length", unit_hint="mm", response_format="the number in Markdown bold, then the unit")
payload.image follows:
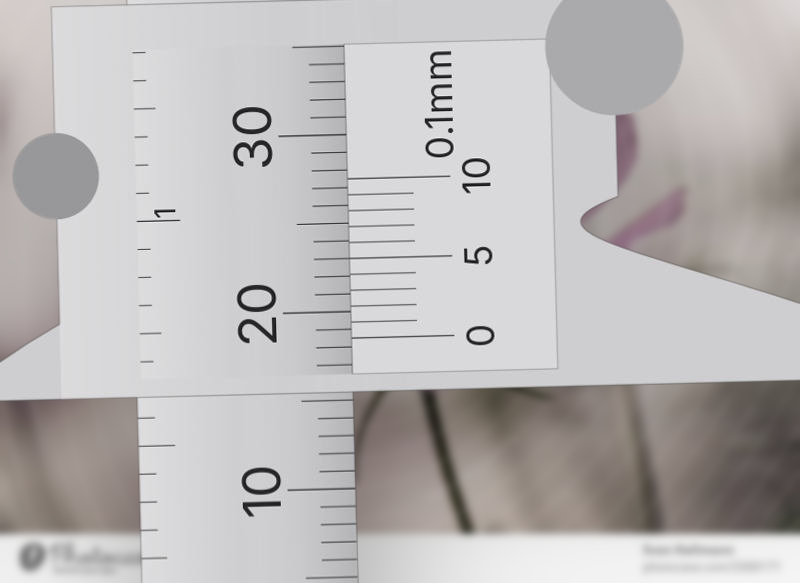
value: **18.5** mm
